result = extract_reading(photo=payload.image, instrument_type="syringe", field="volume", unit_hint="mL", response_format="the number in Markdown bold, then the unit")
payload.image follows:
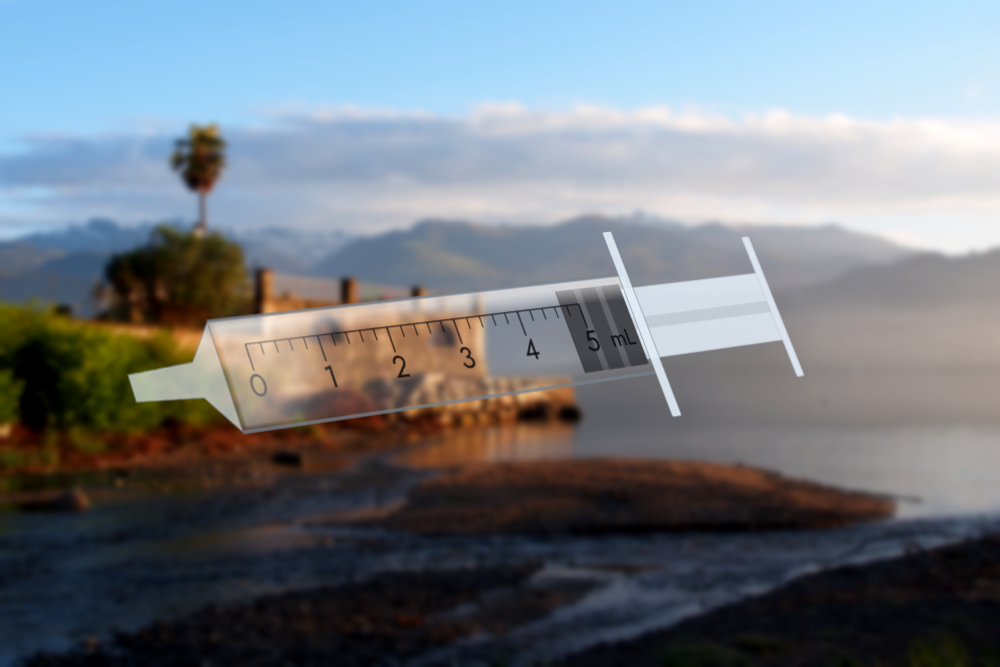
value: **4.7** mL
